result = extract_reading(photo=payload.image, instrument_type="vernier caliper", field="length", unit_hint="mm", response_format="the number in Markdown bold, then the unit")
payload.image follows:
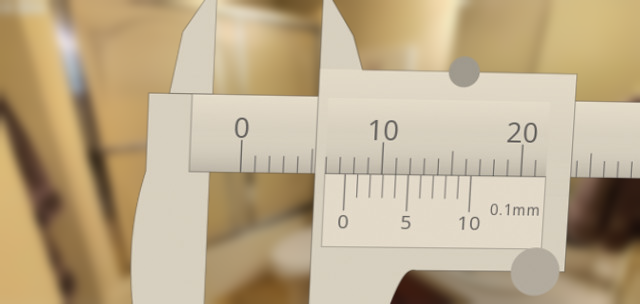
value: **7.4** mm
